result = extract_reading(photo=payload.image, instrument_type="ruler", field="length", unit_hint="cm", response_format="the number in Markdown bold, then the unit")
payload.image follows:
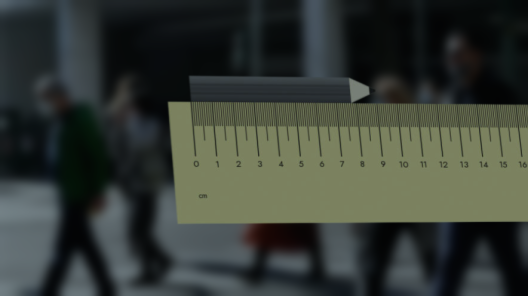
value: **9** cm
